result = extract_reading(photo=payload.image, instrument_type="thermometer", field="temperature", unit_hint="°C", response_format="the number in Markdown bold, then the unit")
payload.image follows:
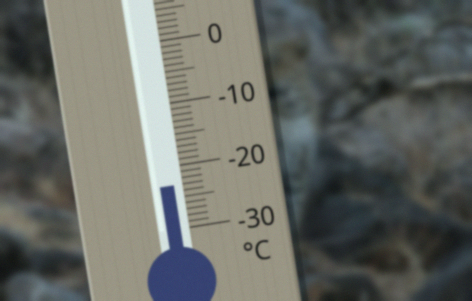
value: **-23** °C
